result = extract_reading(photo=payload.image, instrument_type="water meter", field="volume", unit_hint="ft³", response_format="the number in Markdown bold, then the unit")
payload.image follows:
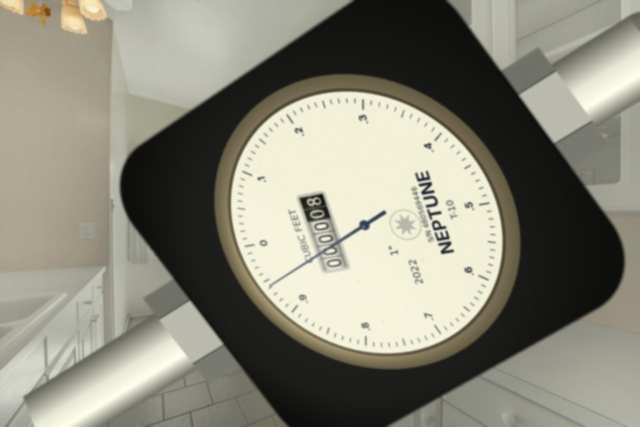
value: **7.94** ft³
